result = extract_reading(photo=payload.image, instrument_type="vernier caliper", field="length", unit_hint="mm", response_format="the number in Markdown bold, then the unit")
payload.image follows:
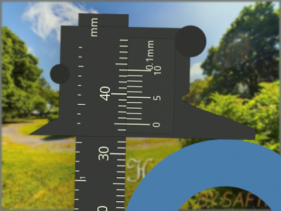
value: **35.0** mm
